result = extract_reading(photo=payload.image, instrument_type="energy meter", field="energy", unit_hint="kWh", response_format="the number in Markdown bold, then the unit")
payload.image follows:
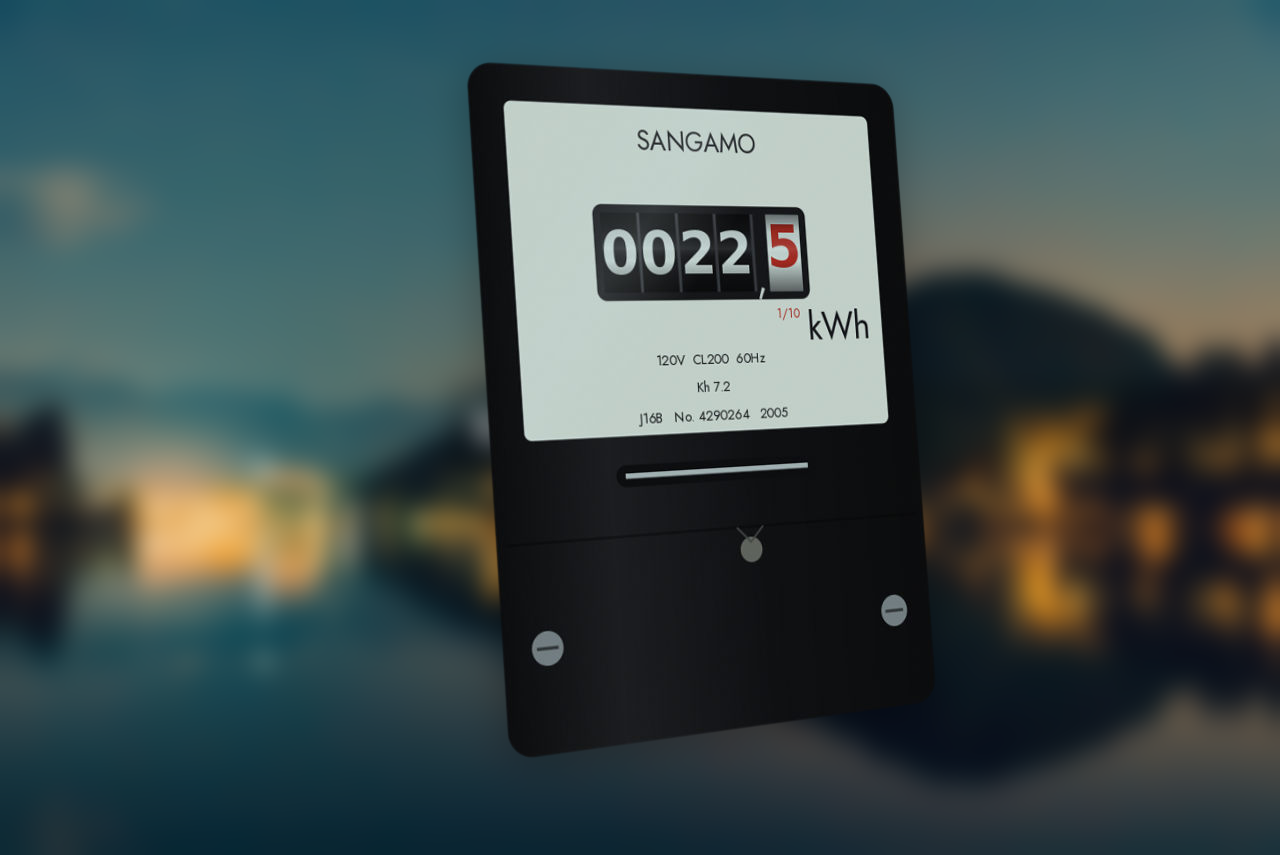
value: **22.5** kWh
